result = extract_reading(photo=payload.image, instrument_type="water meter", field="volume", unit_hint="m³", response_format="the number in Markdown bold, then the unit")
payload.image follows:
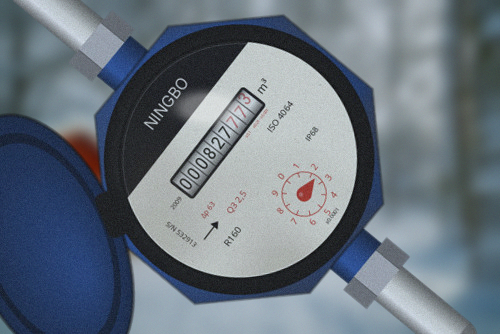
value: **827.7732** m³
